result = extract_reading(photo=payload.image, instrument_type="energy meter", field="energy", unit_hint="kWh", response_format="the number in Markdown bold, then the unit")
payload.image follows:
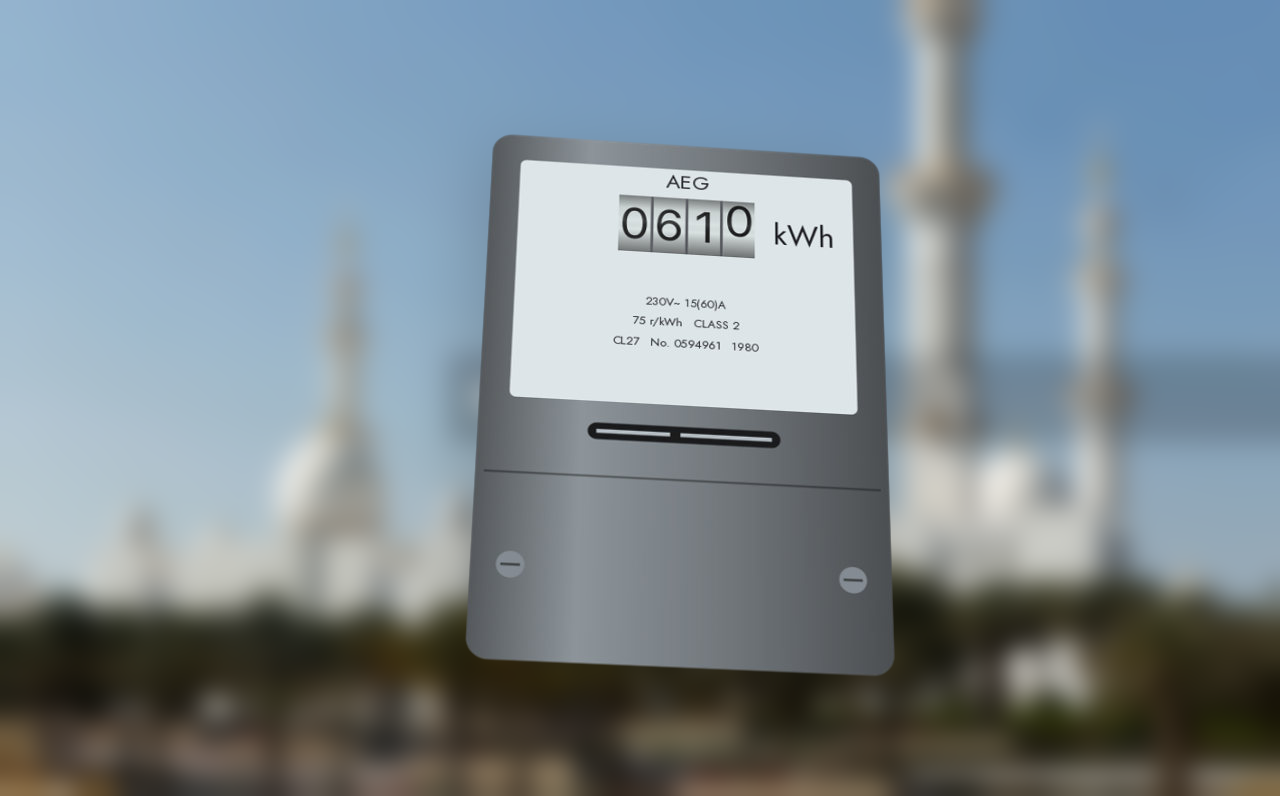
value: **610** kWh
